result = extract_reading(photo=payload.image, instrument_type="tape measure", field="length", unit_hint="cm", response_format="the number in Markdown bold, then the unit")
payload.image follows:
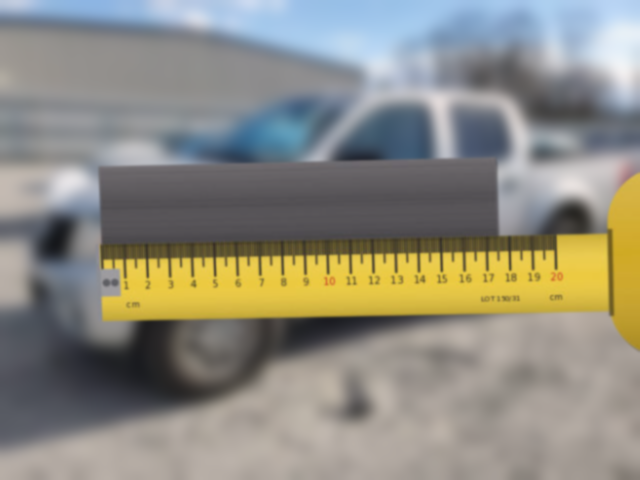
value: **17.5** cm
